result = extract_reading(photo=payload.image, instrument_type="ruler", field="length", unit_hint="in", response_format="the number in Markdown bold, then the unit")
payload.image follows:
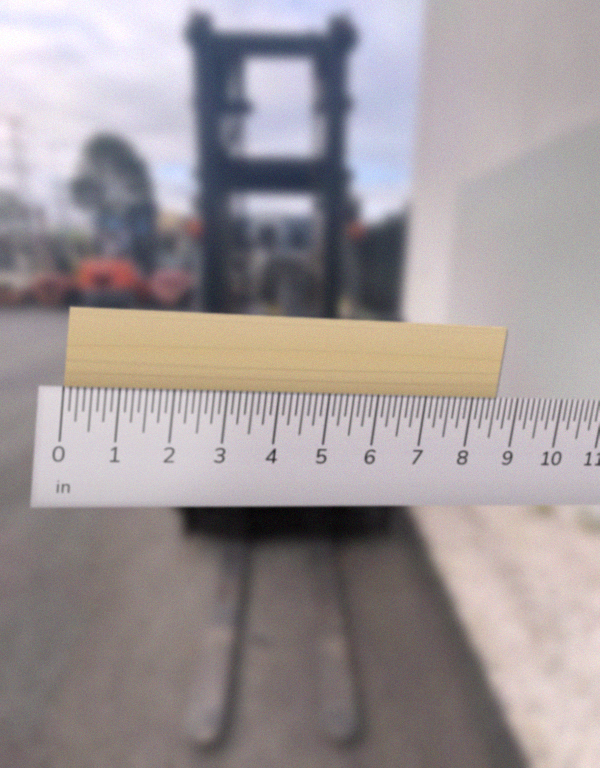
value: **8.5** in
